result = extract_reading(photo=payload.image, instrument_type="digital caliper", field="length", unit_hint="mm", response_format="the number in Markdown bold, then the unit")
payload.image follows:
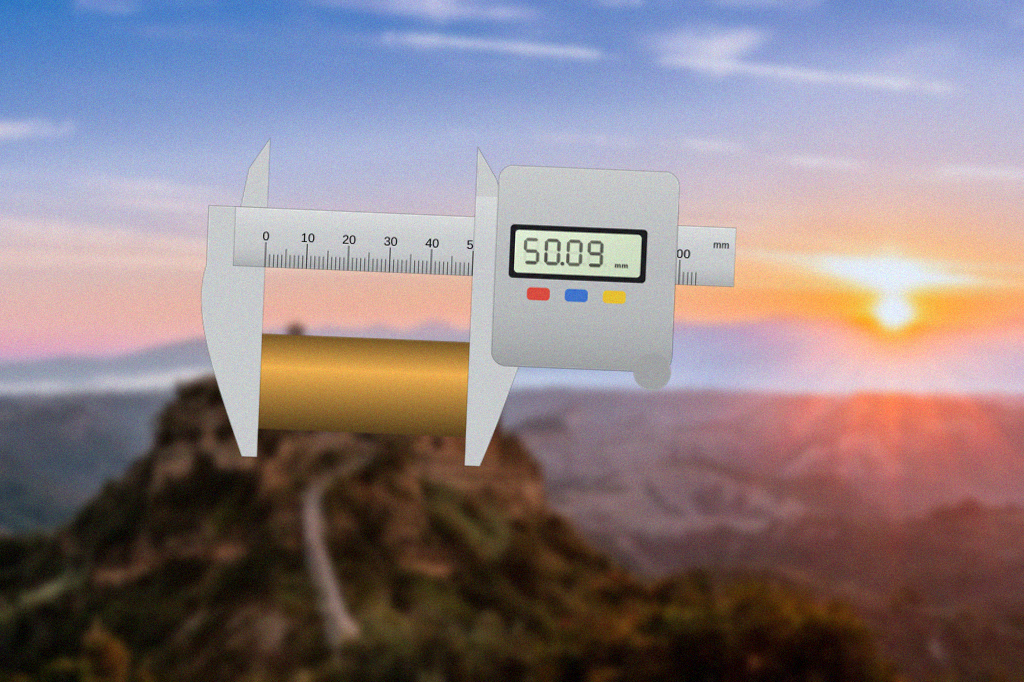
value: **50.09** mm
